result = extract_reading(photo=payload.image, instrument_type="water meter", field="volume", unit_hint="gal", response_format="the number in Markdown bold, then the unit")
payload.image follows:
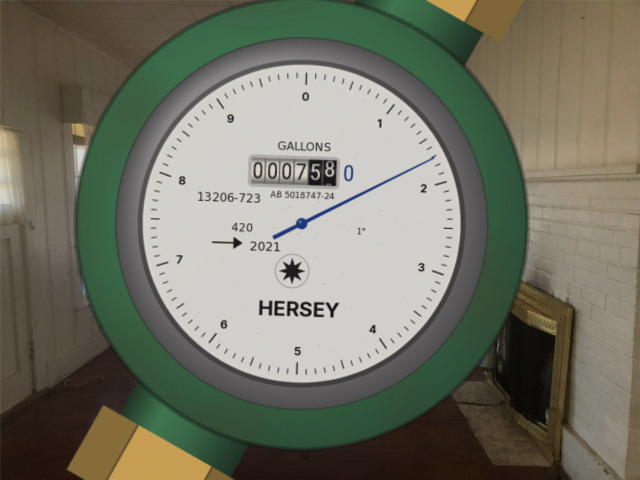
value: **7581.7** gal
